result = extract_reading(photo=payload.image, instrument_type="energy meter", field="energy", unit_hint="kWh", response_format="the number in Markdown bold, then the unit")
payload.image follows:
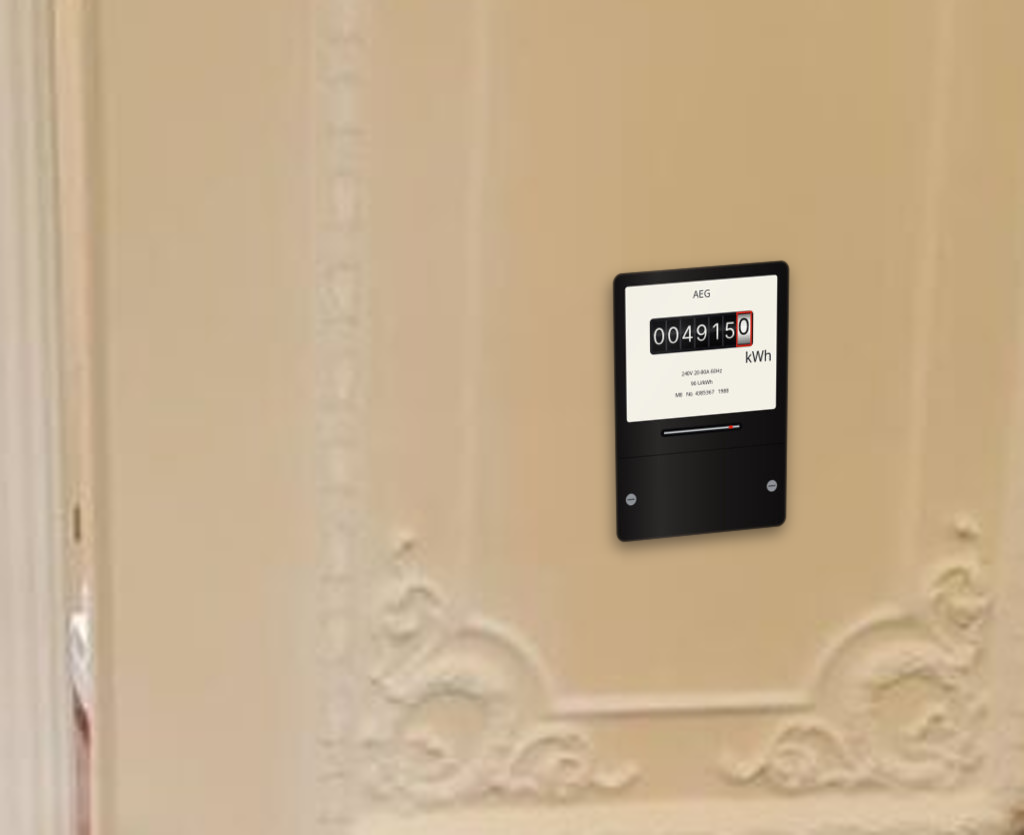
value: **4915.0** kWh
